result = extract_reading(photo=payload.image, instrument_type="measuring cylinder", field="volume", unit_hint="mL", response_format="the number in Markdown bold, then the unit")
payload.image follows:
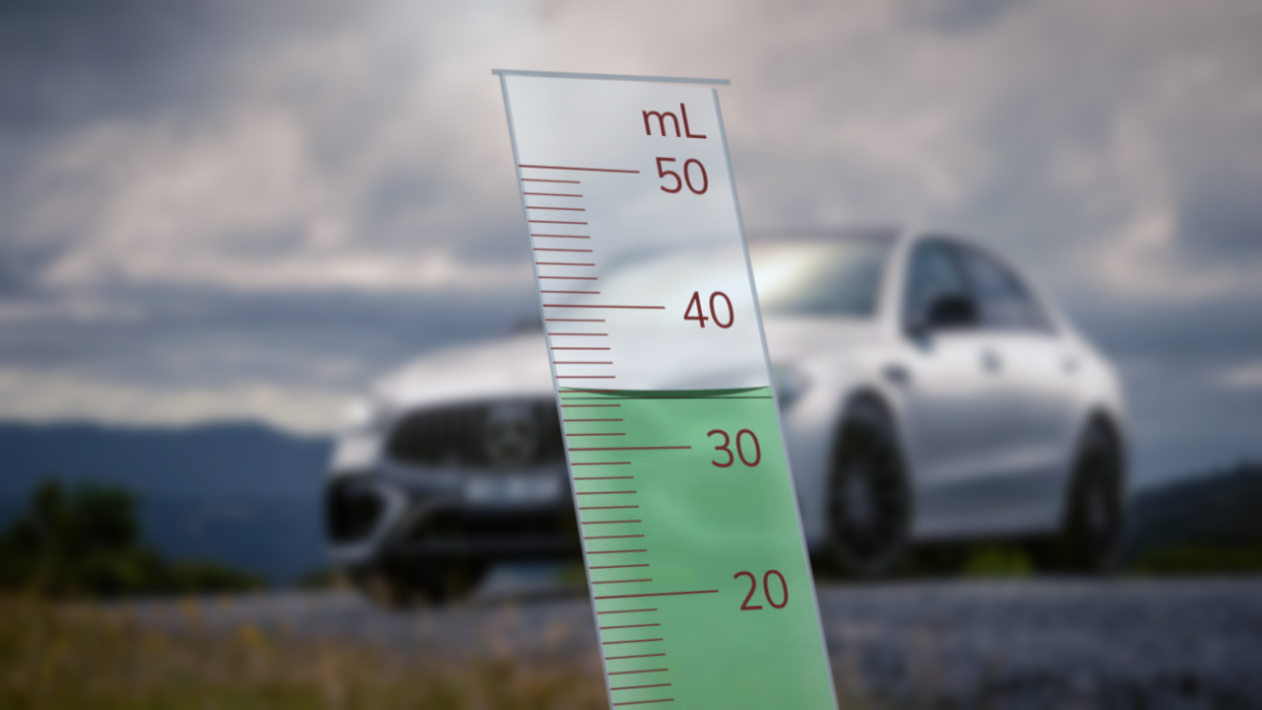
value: **33.5** mL
